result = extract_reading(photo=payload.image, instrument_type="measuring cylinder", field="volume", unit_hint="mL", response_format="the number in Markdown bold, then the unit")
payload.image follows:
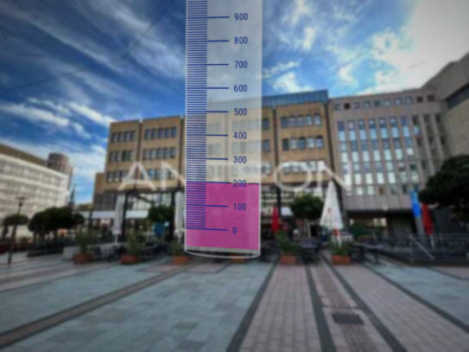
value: **200** mL
